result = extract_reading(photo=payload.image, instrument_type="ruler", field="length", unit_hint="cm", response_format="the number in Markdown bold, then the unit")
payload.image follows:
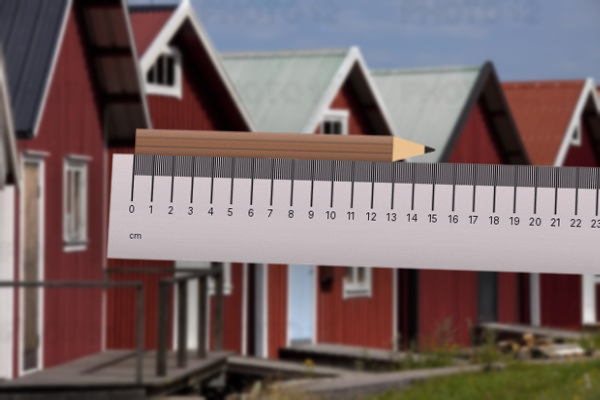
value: **15** cm
